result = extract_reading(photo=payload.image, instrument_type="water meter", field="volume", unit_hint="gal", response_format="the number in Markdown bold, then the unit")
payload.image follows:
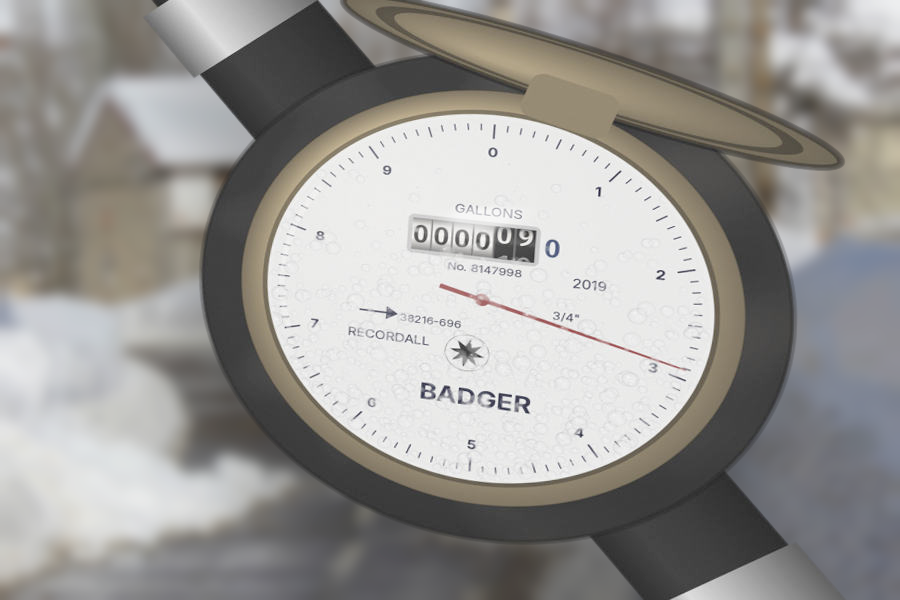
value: **92.9** gal
